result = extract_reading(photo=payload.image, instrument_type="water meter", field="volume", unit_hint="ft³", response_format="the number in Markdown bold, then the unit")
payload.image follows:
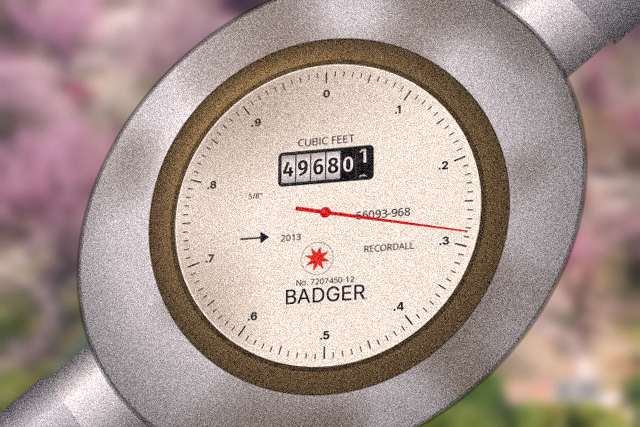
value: **496801.28** ft³
